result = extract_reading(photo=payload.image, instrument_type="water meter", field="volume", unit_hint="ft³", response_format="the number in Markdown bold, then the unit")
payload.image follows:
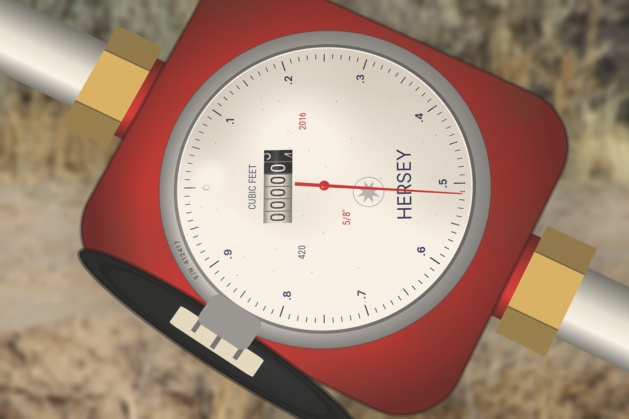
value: **3.51** ft³
